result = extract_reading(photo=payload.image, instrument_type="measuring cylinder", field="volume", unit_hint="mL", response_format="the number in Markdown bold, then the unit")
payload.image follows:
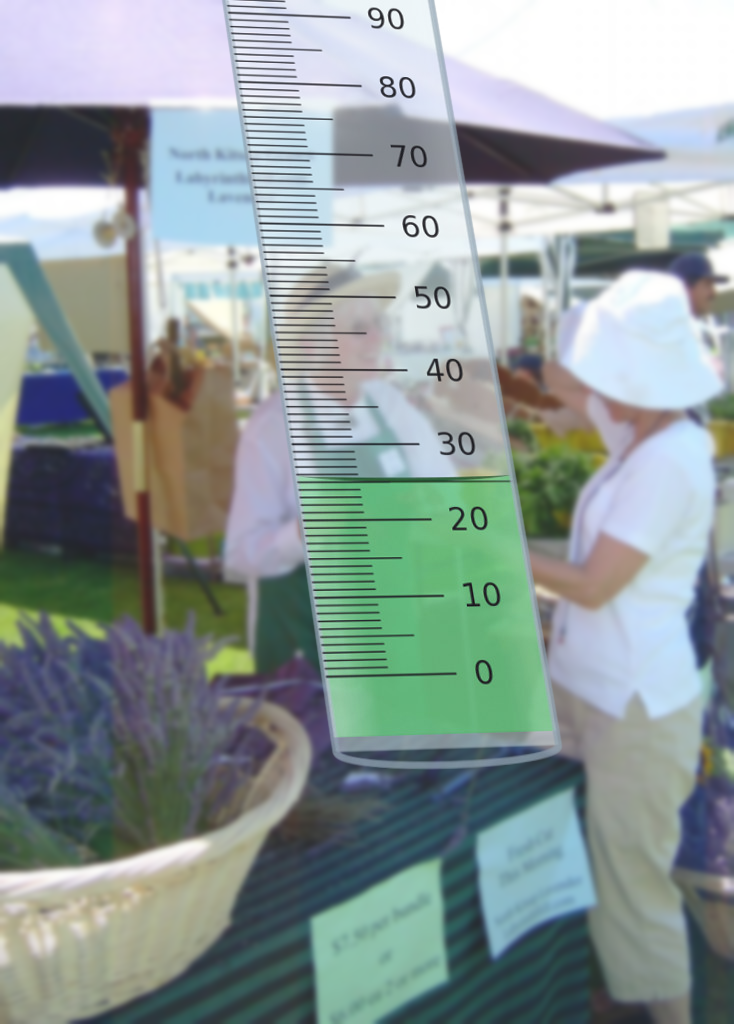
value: **25** mL
